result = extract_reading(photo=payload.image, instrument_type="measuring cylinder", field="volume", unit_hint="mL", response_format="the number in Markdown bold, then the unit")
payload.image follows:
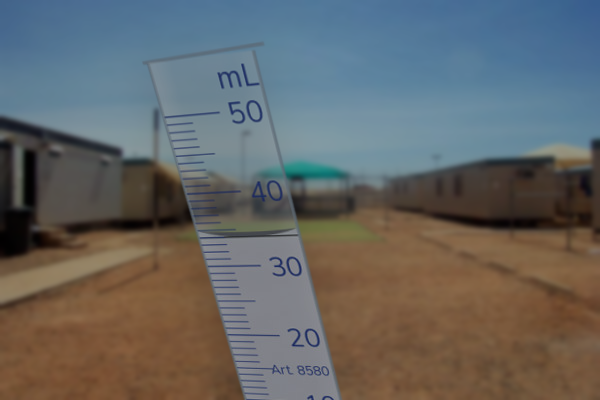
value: **34** mL
